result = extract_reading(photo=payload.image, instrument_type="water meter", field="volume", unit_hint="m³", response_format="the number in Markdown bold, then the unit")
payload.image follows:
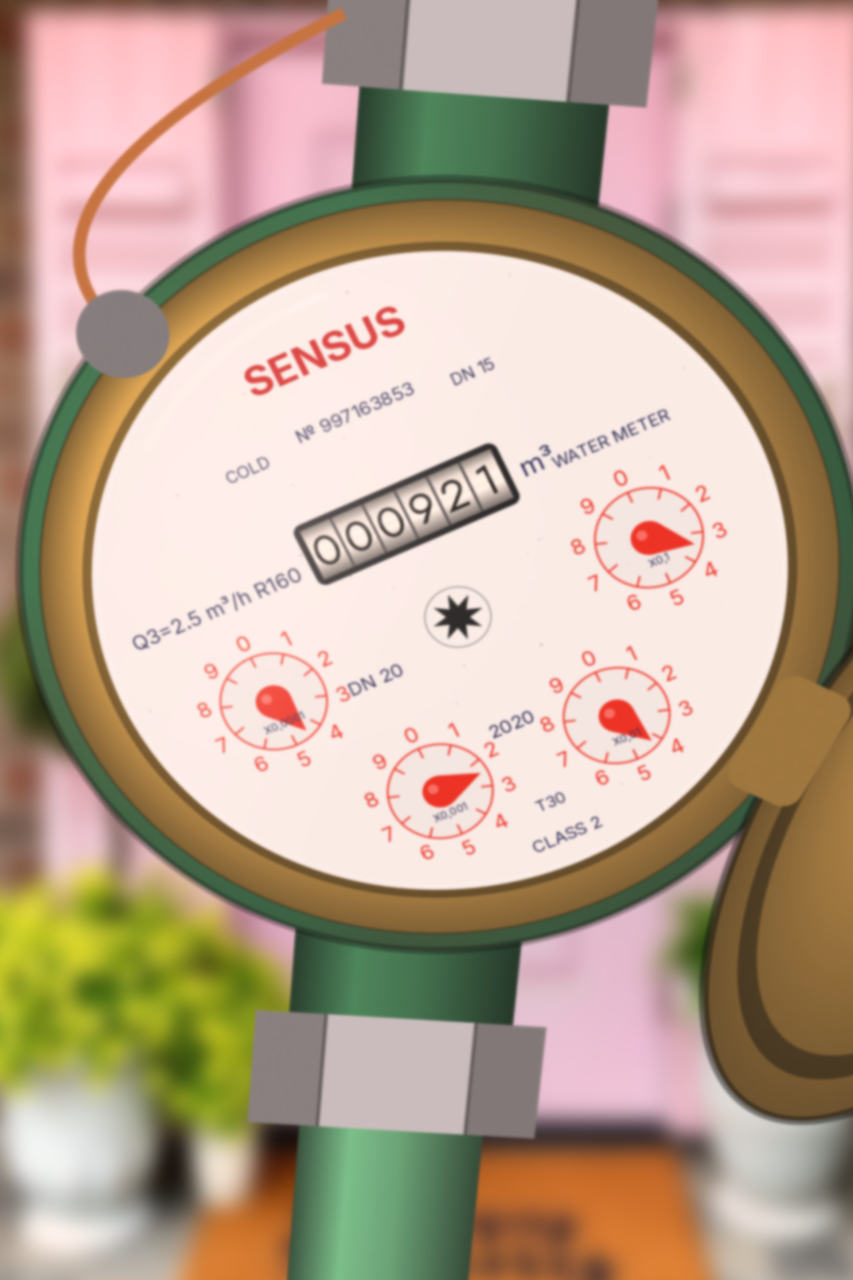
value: **921.3424** m³
